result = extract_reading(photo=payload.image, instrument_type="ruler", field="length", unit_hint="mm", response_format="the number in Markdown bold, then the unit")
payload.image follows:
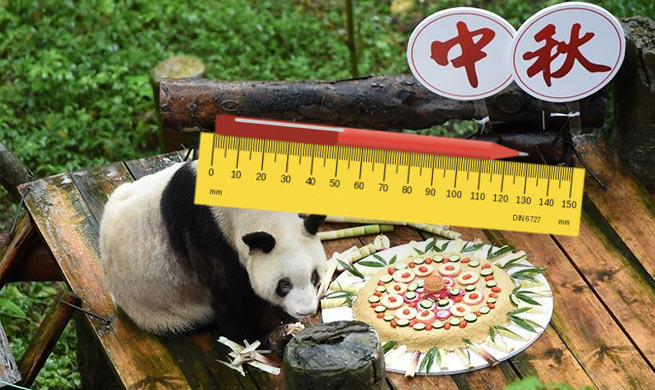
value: **130** mm
